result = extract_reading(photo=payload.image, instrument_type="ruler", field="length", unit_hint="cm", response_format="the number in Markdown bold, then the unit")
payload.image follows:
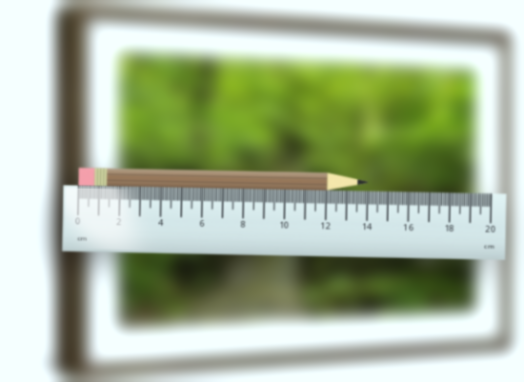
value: **14** cm
